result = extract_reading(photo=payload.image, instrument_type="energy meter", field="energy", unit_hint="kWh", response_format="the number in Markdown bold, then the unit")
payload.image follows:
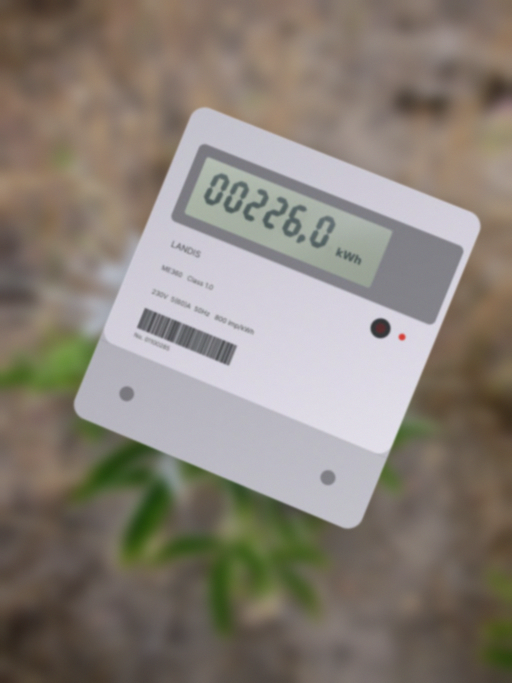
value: **226.0** kWh
